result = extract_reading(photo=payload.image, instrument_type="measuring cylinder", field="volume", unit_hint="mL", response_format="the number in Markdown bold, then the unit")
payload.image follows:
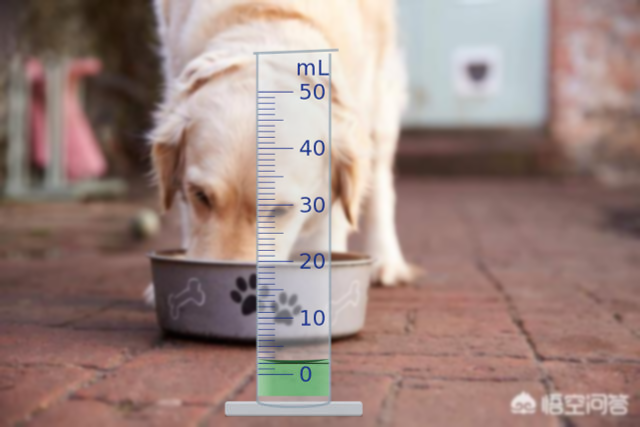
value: **2** mL
